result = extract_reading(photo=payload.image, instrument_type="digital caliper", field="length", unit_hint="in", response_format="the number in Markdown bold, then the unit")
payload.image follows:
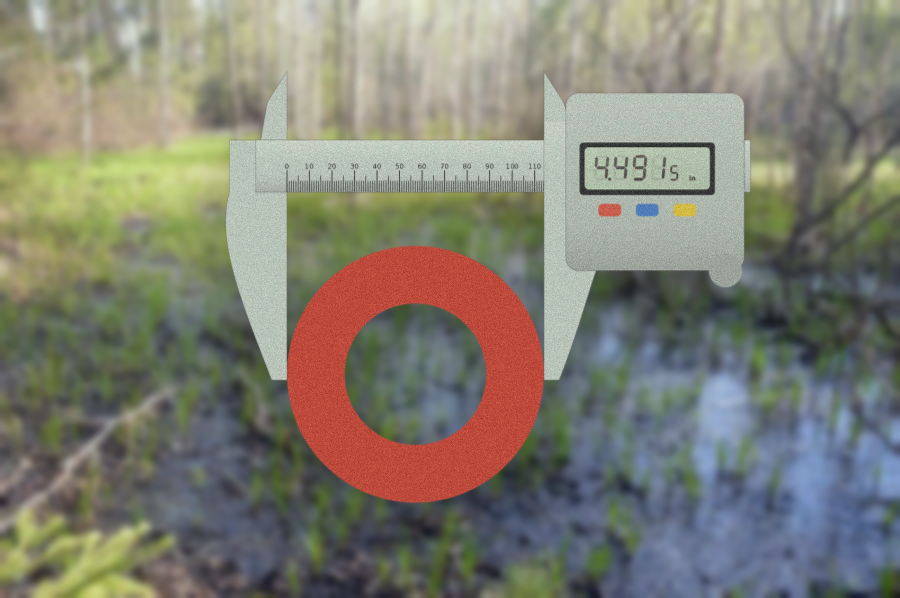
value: **4.4915** in
